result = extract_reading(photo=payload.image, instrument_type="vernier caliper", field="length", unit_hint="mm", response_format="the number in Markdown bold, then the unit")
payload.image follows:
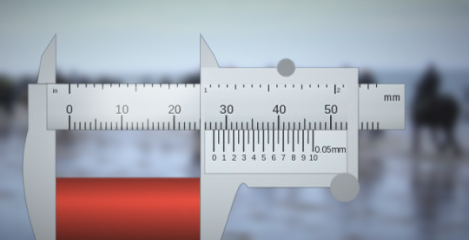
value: **27.6** mm
